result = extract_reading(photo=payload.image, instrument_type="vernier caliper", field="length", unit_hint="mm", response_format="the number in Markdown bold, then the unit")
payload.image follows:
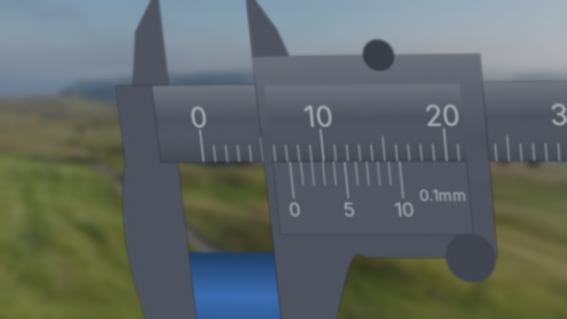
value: **7.2** mm
